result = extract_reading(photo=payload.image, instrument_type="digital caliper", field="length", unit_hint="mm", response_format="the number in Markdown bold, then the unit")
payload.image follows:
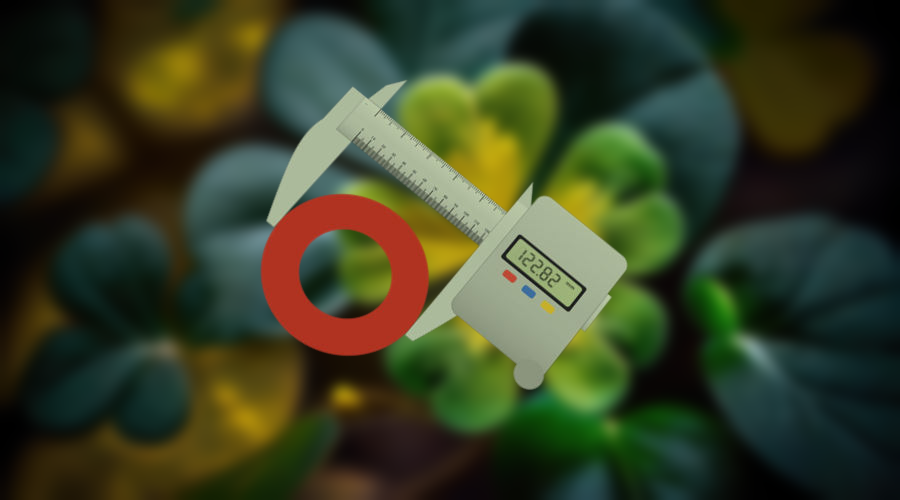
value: **122.82** mm
